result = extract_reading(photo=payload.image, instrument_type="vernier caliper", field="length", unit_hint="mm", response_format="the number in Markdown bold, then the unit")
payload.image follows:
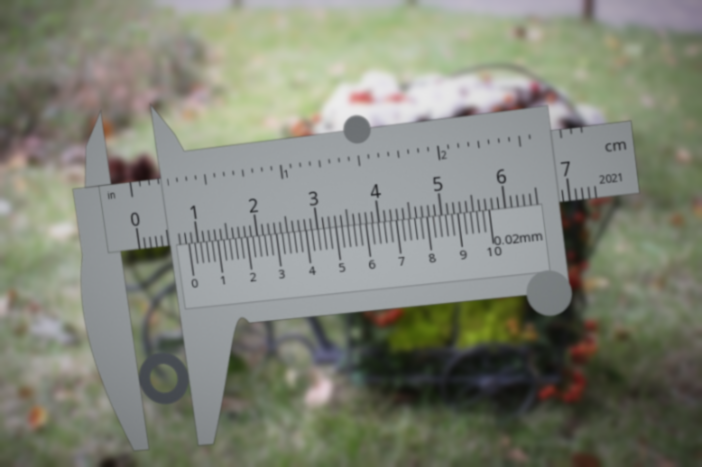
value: **8.5** mm
